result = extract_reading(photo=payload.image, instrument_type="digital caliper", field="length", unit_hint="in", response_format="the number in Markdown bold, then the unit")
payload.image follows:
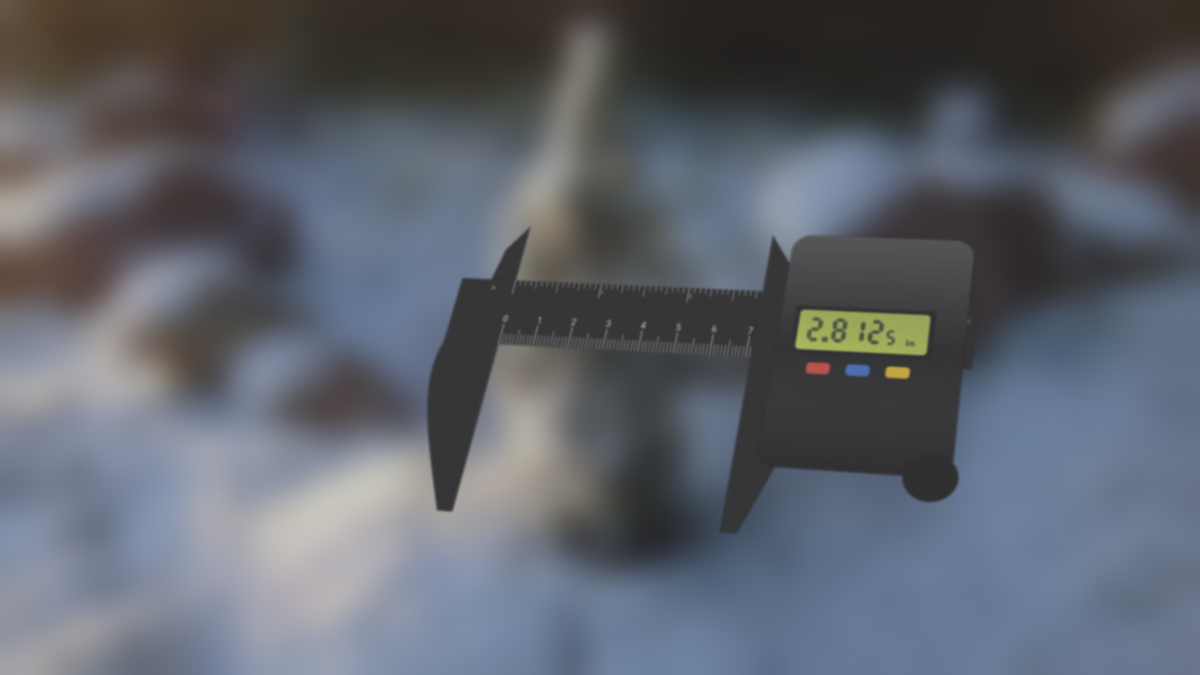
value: **2.8125** in
